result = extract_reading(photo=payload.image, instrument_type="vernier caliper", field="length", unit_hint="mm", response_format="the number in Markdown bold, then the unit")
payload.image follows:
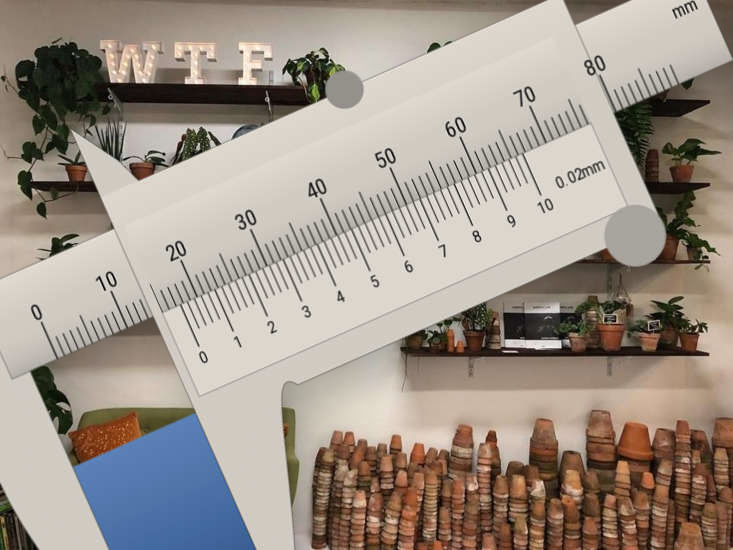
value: **17.6** mm
